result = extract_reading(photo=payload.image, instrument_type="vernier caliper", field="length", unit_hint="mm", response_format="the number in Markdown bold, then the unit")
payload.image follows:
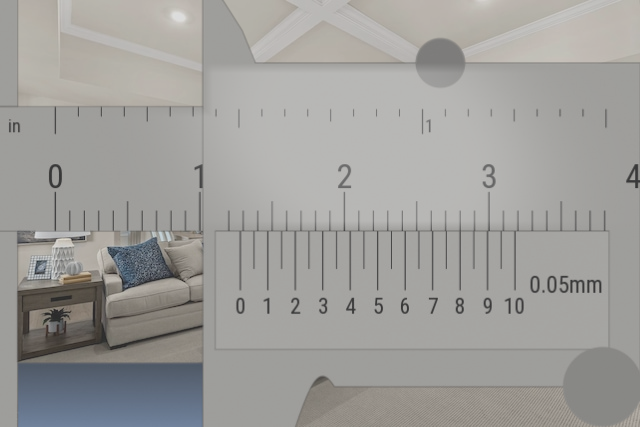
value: **12.8** mm
